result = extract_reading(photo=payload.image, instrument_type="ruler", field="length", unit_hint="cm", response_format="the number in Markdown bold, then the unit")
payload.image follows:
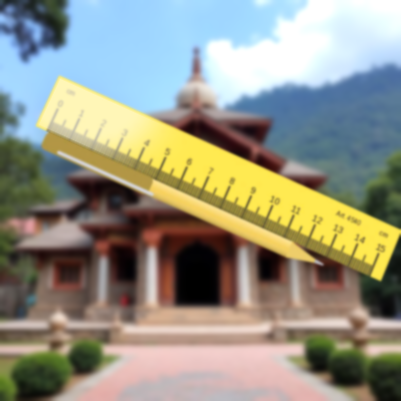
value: **13** cm
